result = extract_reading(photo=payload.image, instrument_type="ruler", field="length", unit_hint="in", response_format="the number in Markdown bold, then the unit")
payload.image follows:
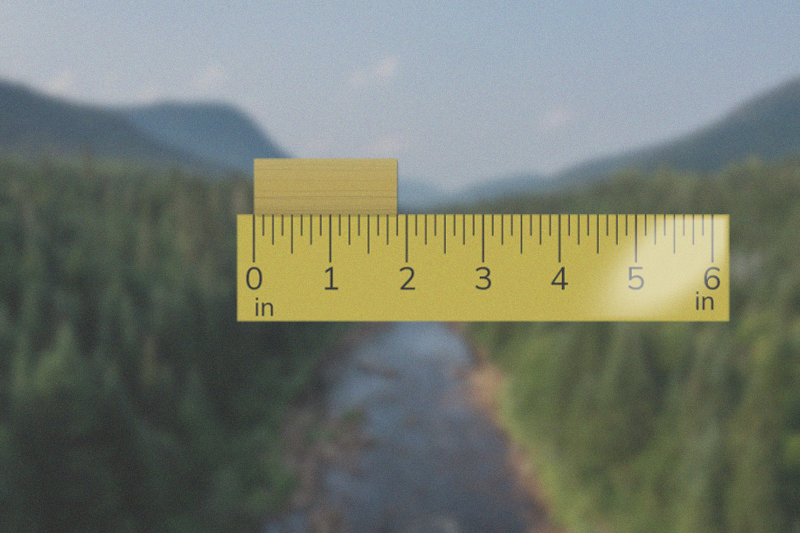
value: **1.875** in
